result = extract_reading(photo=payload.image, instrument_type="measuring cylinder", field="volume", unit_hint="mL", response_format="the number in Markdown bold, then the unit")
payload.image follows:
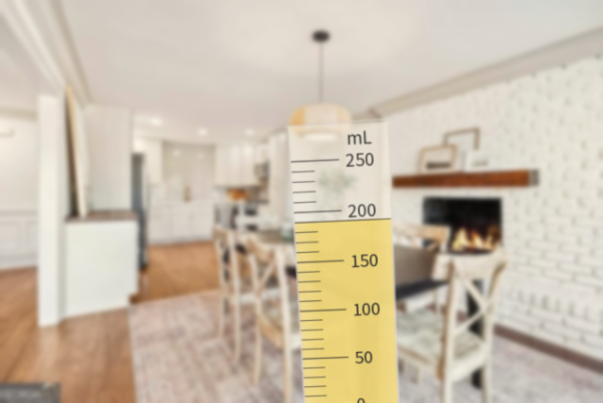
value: **190** mL
